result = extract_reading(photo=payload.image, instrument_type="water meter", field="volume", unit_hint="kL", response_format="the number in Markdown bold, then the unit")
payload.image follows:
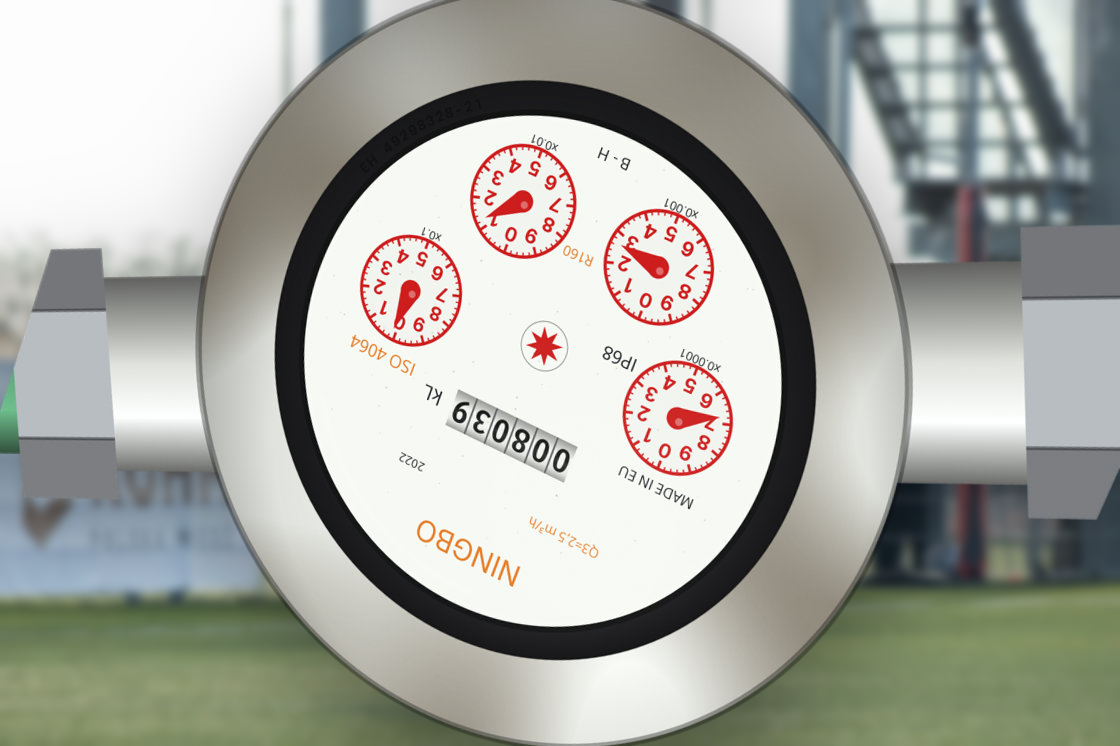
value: **8039.0126** kL
